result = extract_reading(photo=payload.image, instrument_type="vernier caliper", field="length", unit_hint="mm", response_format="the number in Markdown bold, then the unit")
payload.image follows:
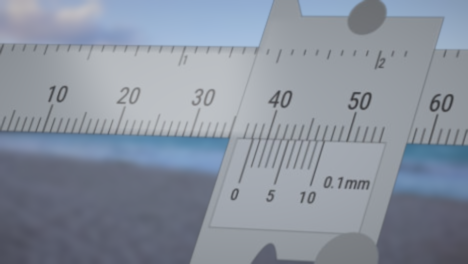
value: **38.2** mm
